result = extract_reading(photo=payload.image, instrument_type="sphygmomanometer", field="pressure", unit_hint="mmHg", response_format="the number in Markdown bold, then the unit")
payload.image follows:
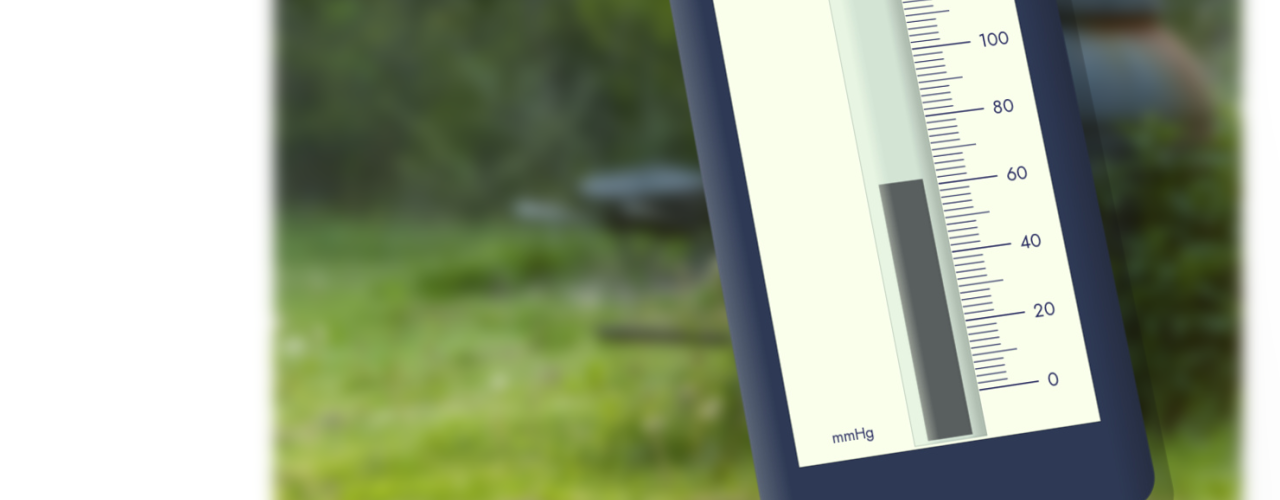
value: **62** mmHg
